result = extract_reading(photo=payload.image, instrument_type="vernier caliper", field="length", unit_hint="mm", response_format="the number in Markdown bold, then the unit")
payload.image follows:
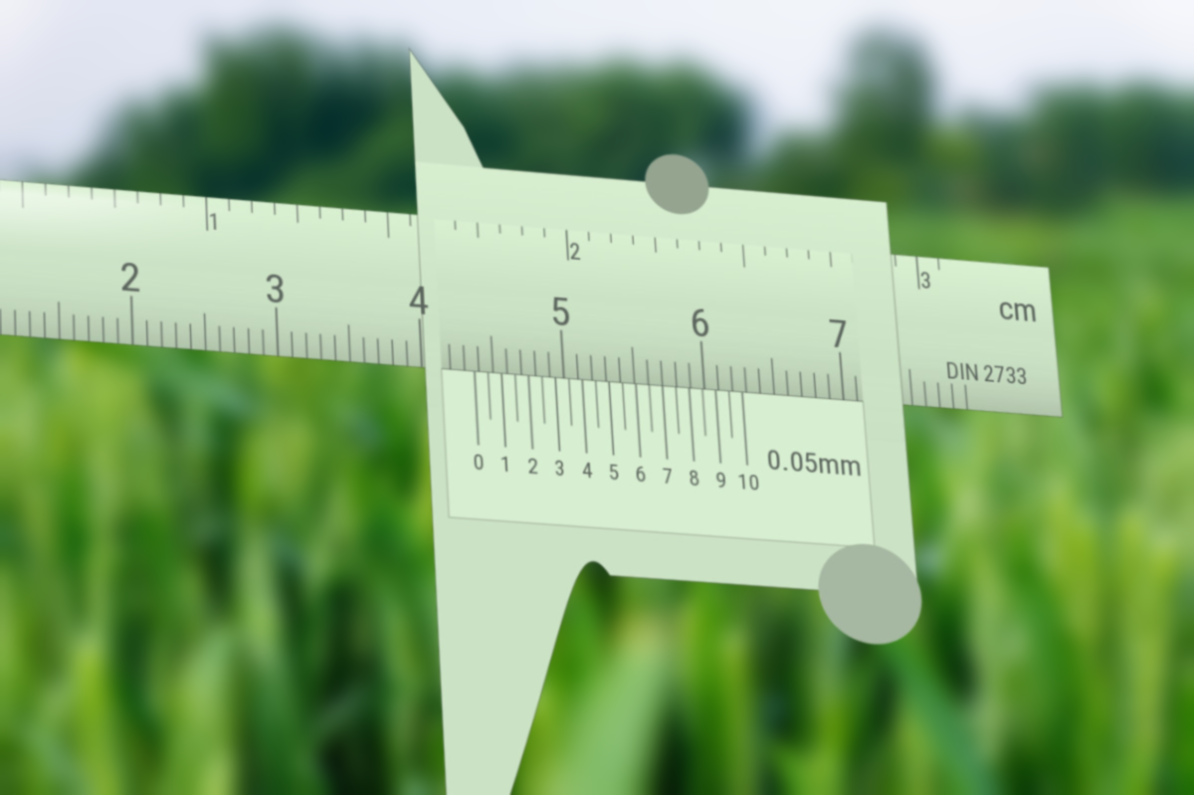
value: **43.7** mm
